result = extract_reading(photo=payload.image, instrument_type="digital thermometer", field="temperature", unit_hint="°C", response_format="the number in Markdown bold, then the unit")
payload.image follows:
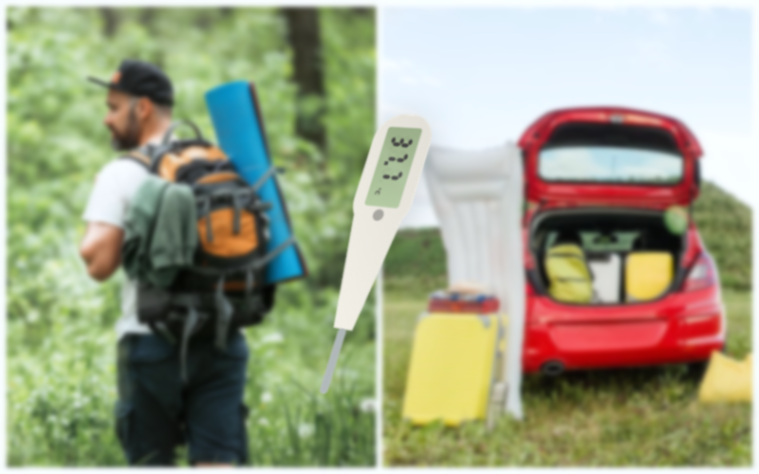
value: **37.7** °C
